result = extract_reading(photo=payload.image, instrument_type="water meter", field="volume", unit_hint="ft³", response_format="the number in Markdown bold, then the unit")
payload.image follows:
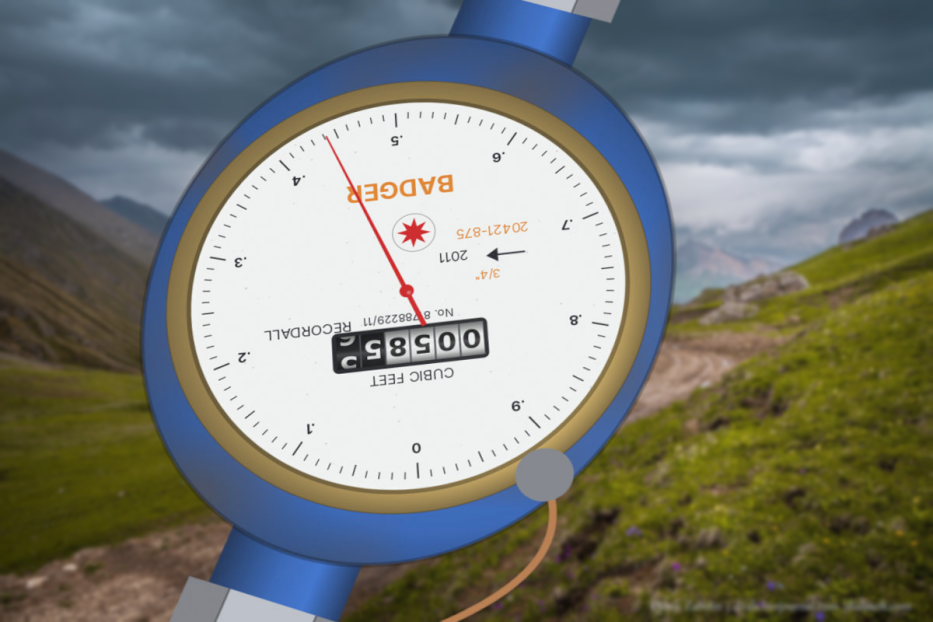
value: **5855.44** ft³
